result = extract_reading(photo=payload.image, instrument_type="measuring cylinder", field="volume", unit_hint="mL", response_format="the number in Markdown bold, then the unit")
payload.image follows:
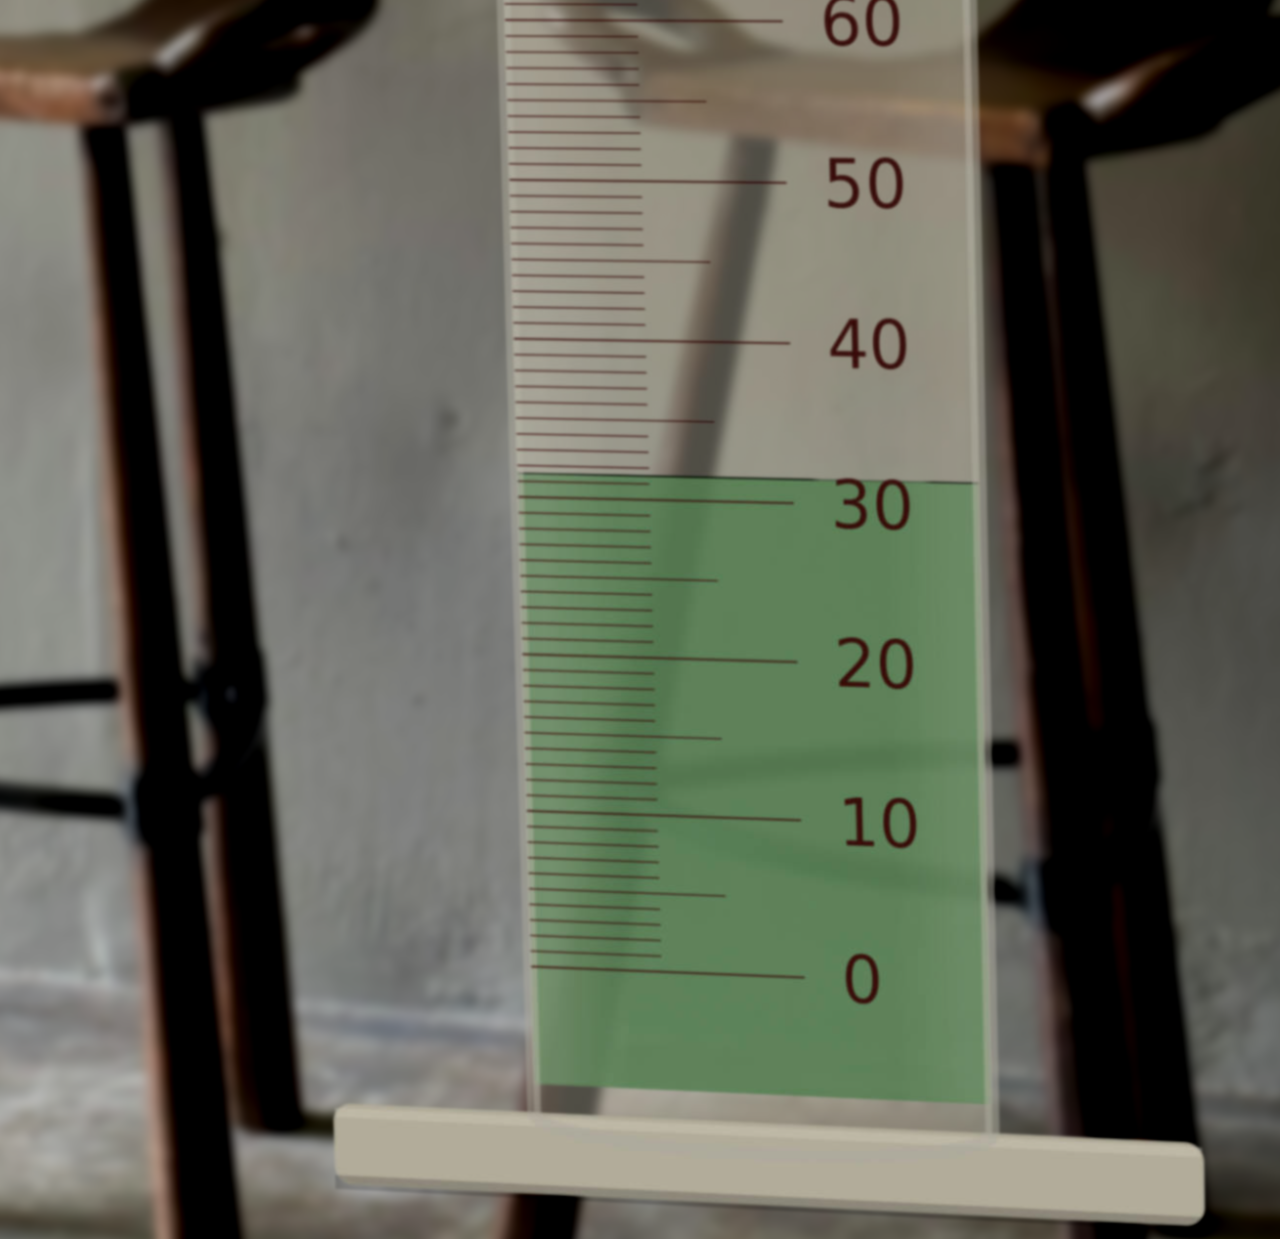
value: **31.5** mL
